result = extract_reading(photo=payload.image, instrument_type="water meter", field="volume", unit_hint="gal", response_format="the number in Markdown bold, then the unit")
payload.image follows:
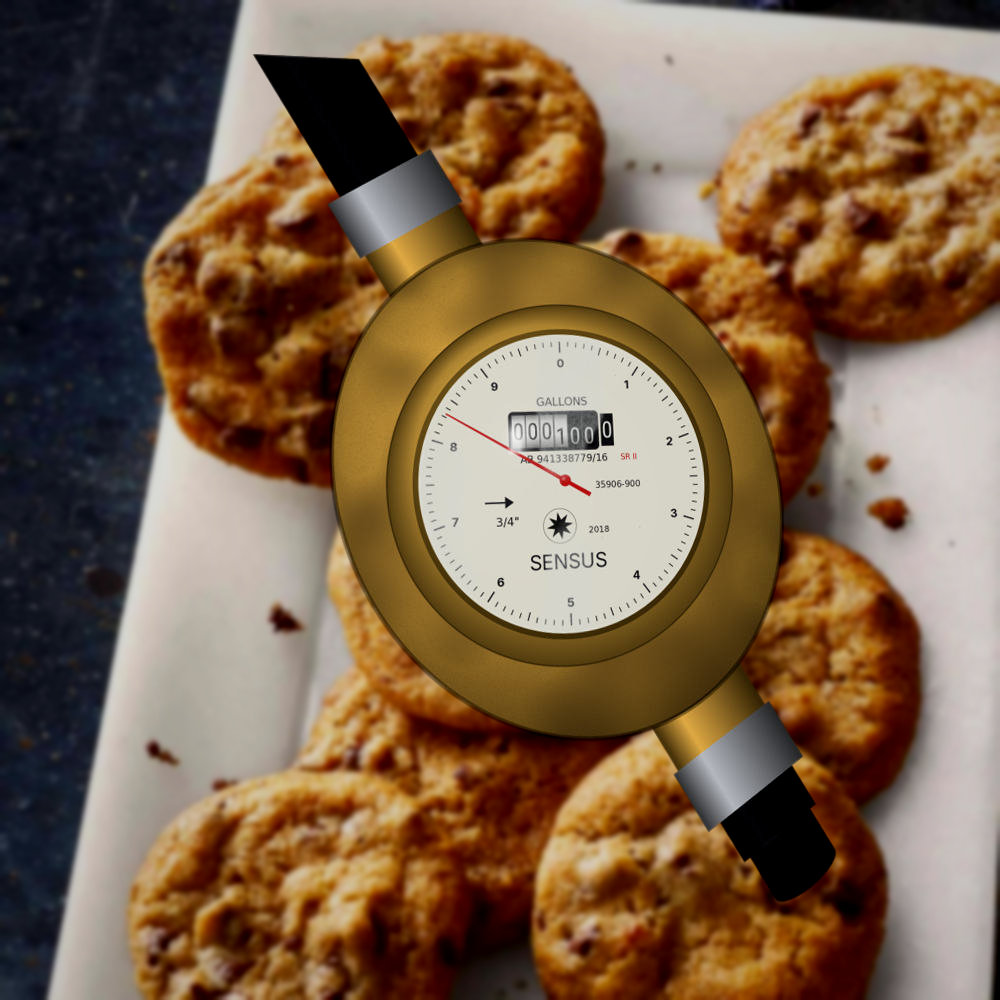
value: **998.3** gal
